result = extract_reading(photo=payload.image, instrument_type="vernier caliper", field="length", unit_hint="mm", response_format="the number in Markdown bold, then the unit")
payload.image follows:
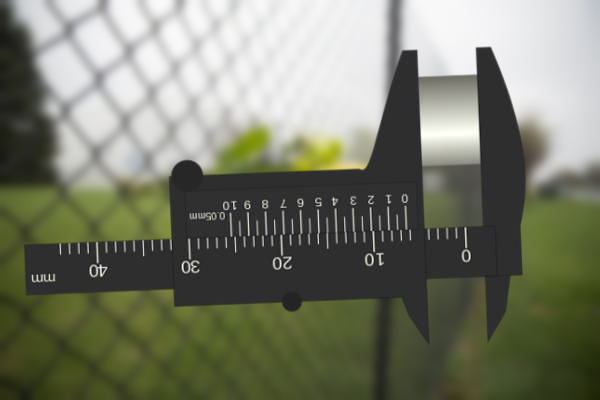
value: **6.4** mm
